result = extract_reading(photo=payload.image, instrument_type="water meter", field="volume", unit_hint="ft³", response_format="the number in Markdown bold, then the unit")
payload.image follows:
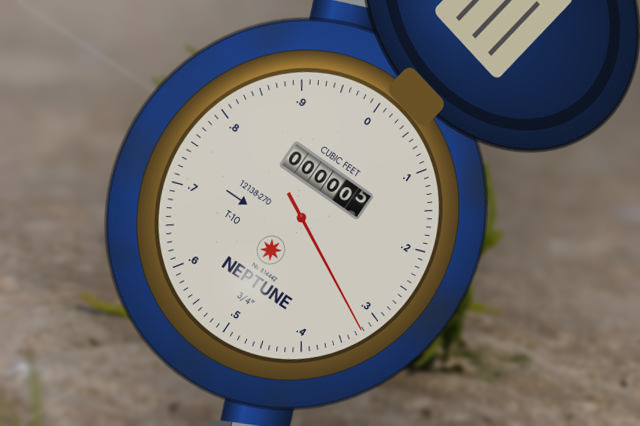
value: **5.32** ft³
